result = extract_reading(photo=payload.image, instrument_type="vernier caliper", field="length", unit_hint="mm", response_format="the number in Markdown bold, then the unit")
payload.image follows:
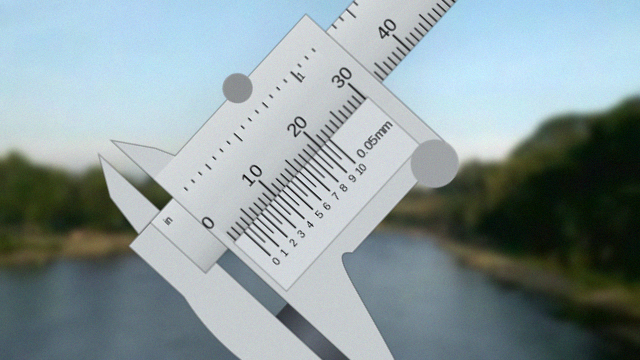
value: **2.8** mm
